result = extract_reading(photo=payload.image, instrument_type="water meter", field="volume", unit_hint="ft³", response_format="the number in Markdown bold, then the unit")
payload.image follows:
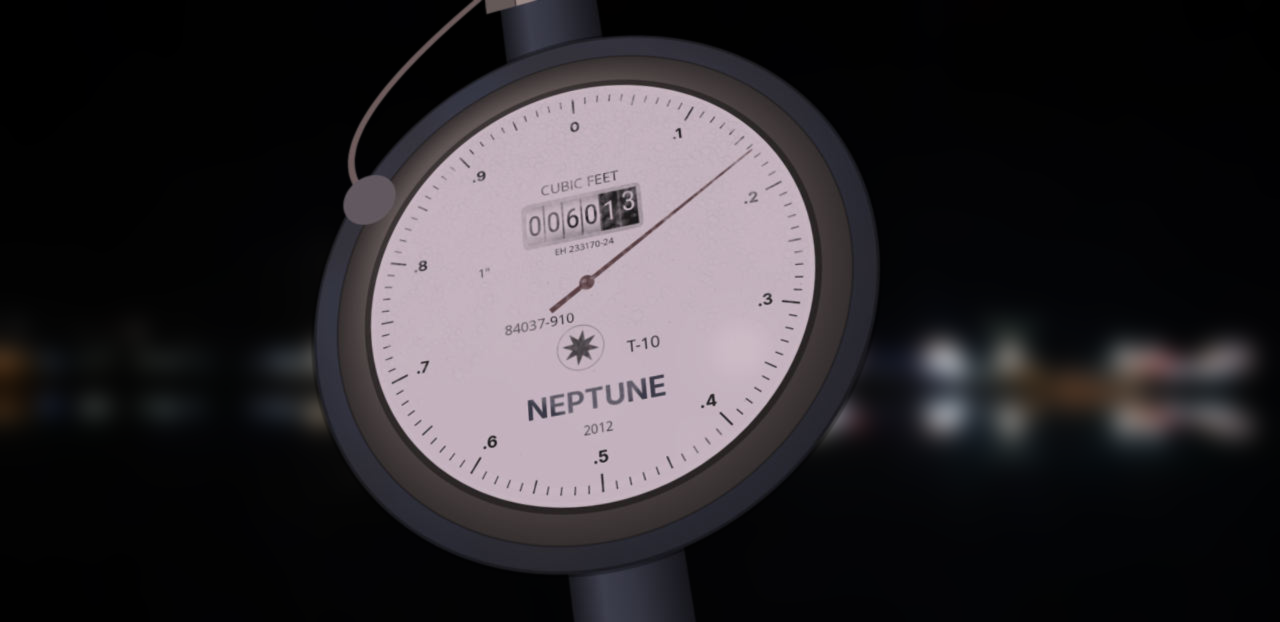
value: **6013.16** ft³
